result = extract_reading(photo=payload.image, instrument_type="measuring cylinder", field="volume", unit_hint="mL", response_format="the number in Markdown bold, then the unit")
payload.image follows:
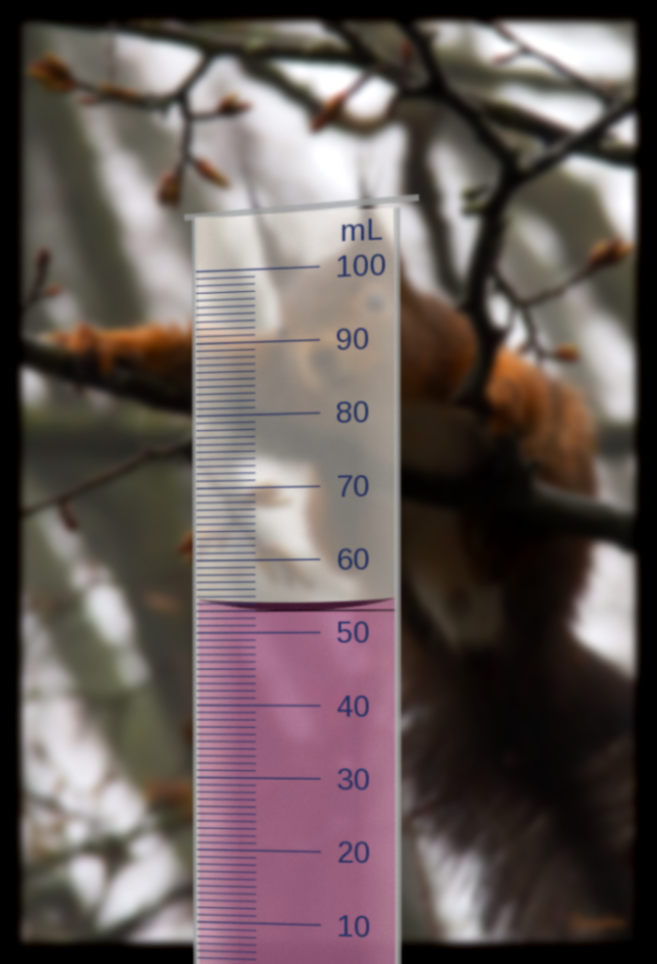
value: **53** mL
